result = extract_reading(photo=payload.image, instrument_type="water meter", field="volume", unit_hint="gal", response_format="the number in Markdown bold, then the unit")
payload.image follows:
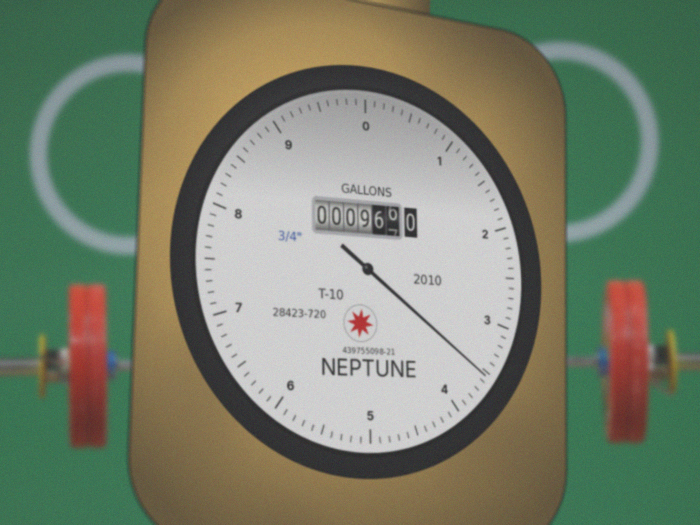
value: **9663.5** gal
